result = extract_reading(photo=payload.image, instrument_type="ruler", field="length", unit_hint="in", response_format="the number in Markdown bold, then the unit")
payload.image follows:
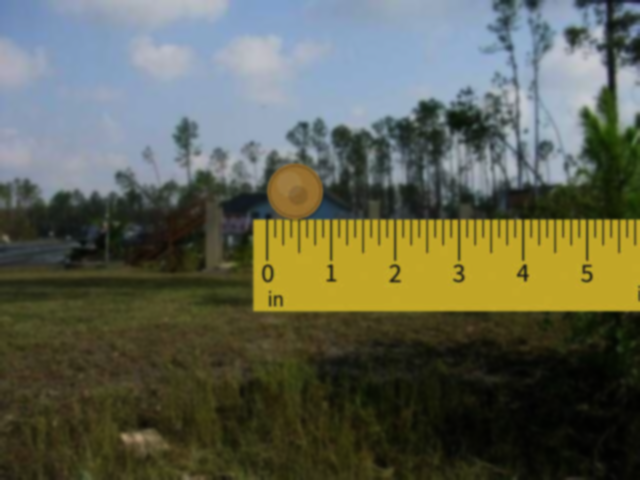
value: **0.875** in
